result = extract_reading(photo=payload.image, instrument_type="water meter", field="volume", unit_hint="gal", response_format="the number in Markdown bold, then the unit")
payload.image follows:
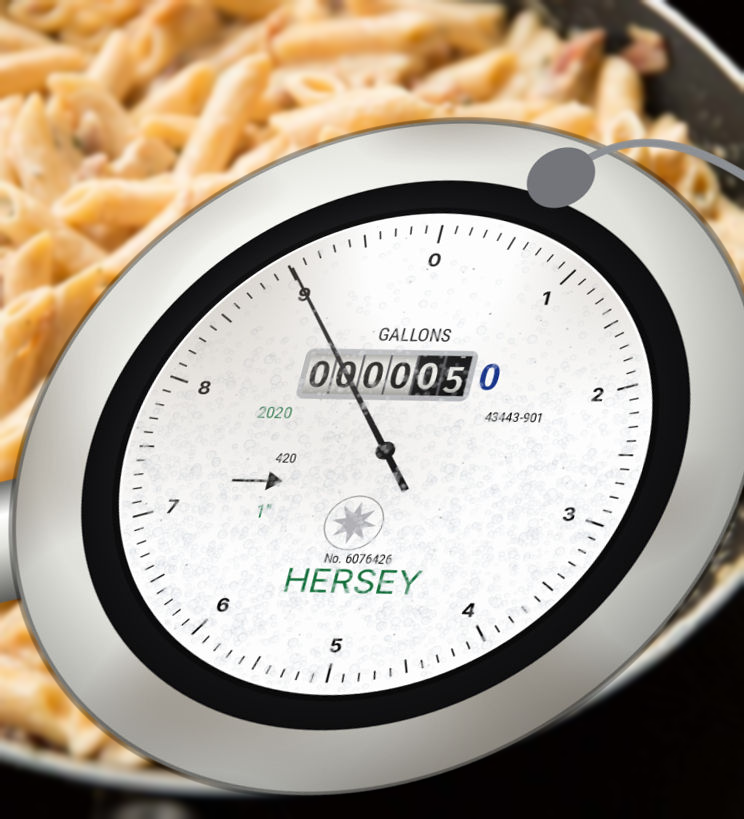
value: **49.0** gal
